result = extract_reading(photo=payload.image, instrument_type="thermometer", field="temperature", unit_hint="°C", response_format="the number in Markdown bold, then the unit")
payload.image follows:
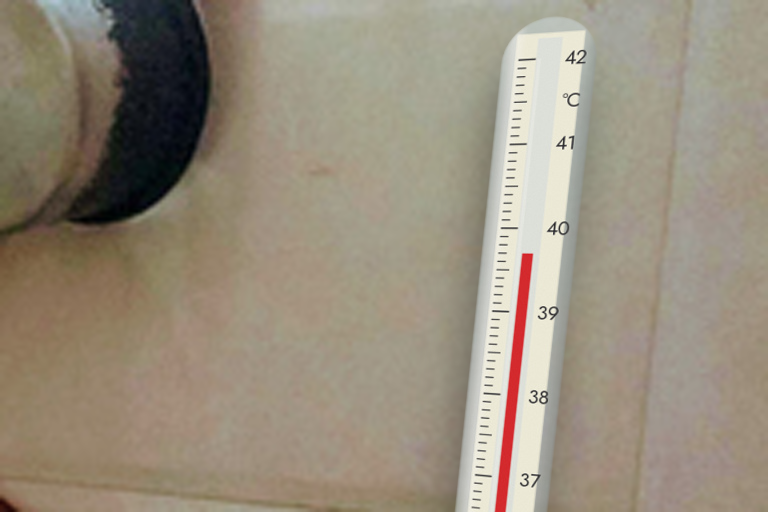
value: **39.7** °C
